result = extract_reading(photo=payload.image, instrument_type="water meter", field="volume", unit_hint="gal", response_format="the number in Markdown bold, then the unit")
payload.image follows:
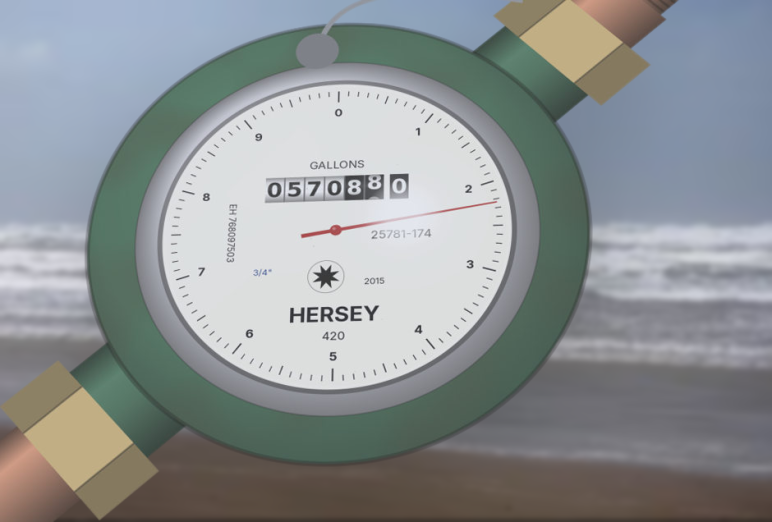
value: **570882.2** gal
